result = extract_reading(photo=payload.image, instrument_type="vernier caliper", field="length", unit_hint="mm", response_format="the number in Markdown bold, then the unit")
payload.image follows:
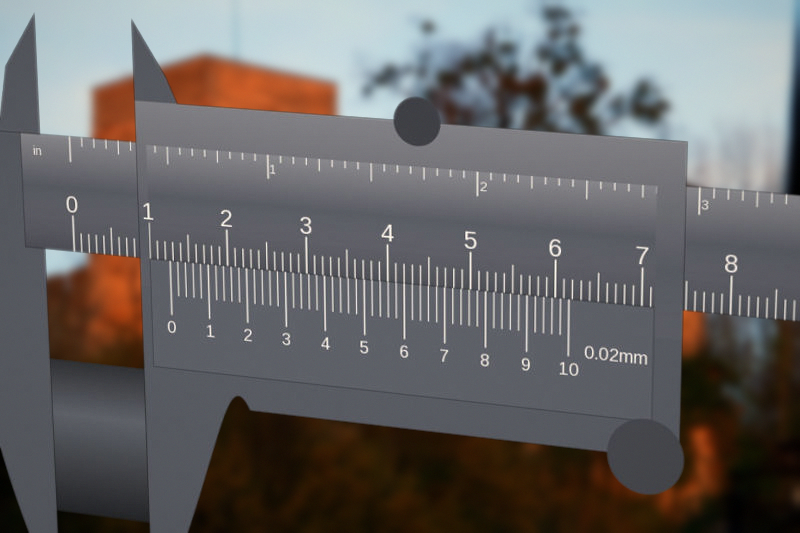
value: **12.6** mm
